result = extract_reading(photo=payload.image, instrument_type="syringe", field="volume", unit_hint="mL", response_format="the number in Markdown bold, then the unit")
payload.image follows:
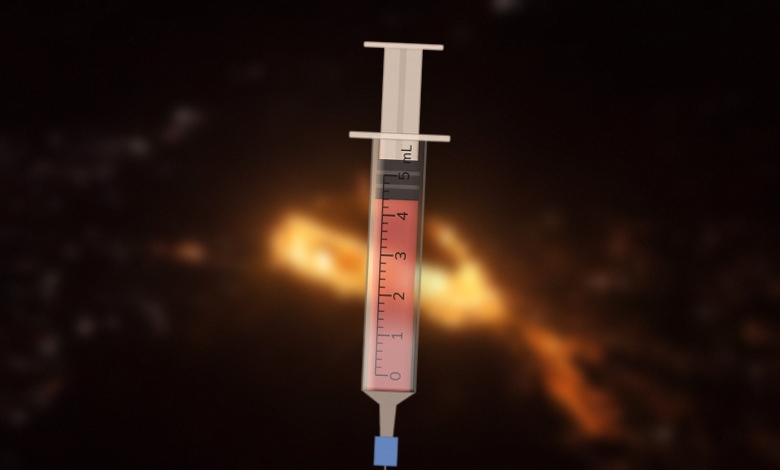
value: **4.4** mL
